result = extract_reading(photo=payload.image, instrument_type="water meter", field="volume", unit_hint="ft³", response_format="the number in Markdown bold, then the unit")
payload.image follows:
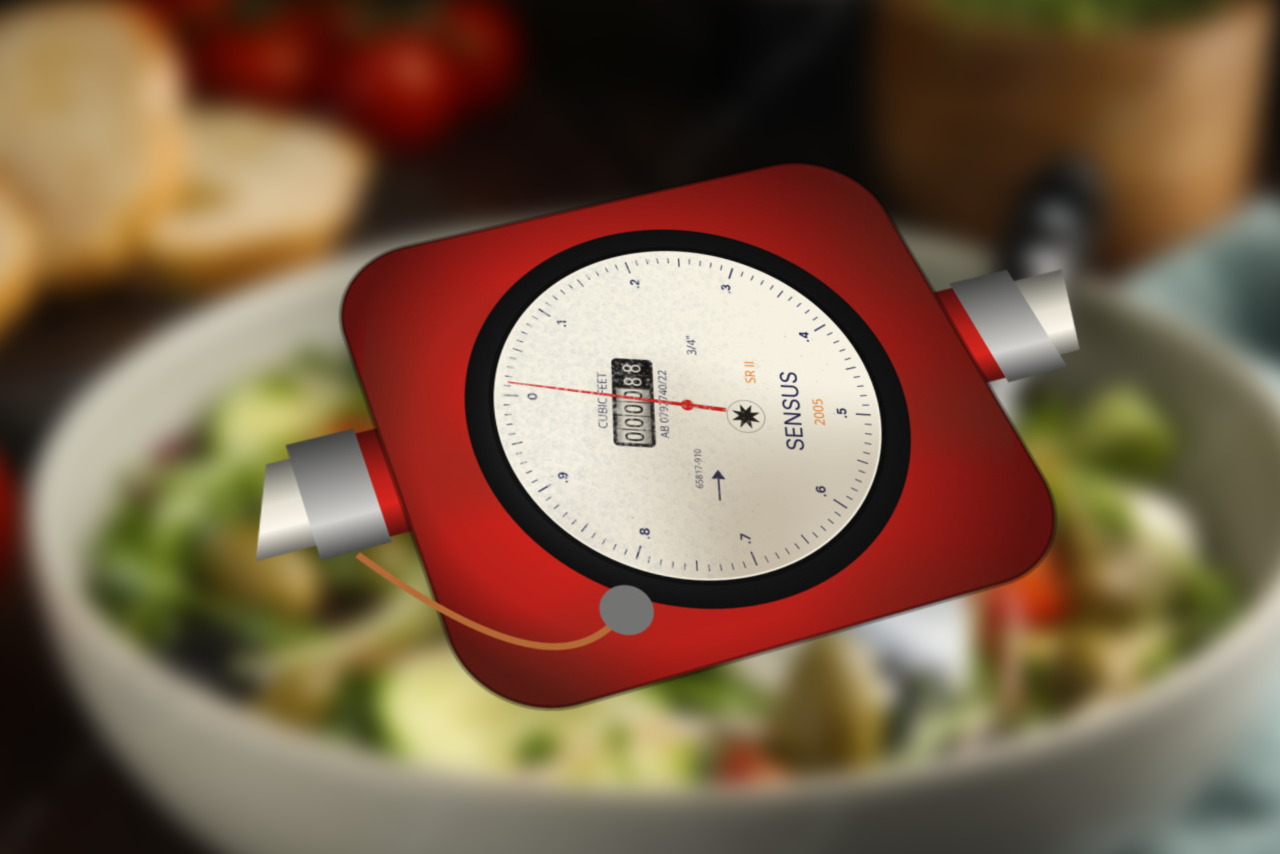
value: **88.01** ft³
